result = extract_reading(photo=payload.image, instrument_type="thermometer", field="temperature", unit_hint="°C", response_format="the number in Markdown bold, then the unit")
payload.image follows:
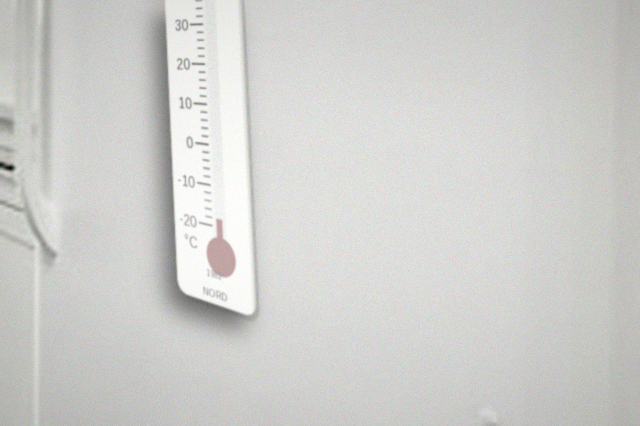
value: **-18** °C
